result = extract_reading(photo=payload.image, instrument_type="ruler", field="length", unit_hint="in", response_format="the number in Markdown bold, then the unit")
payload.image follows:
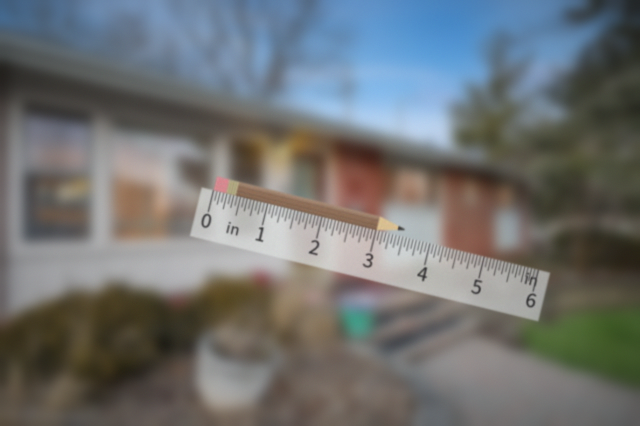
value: **3.5** in
